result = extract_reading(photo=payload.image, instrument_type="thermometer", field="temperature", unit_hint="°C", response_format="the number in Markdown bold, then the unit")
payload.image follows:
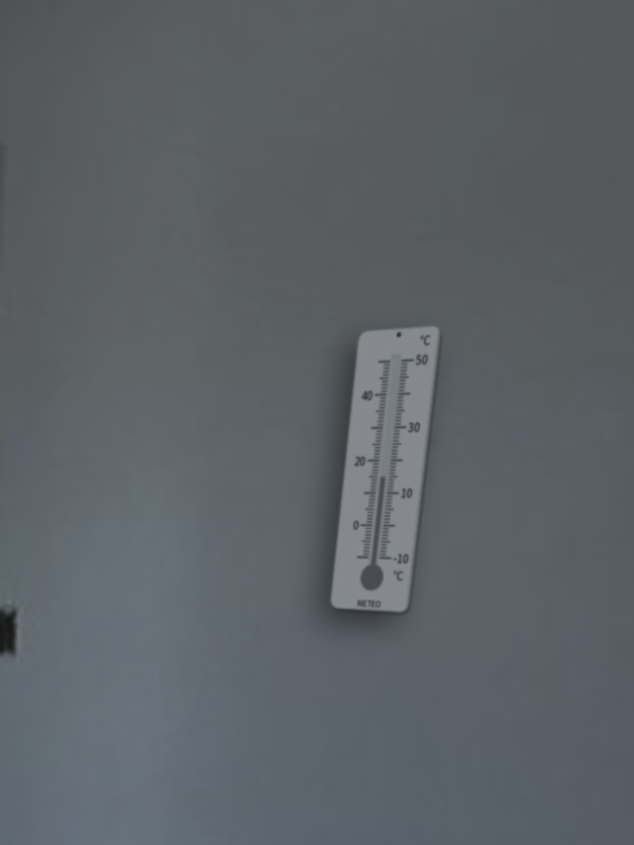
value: **15** °C
